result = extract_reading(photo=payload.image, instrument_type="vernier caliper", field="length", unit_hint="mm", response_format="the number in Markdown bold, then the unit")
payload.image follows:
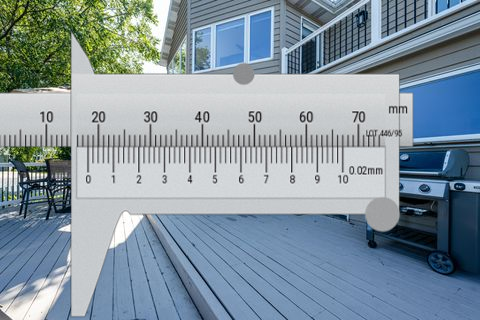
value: **18.0** mm
